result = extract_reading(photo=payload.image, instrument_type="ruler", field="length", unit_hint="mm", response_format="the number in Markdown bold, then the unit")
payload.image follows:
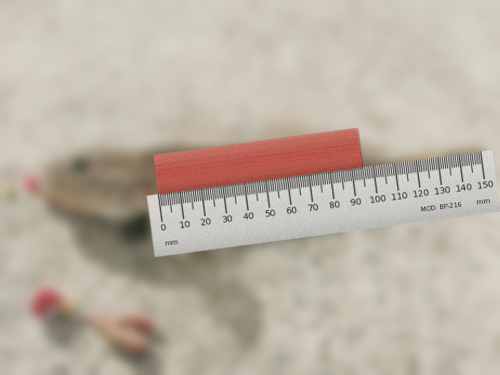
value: **95** mm
